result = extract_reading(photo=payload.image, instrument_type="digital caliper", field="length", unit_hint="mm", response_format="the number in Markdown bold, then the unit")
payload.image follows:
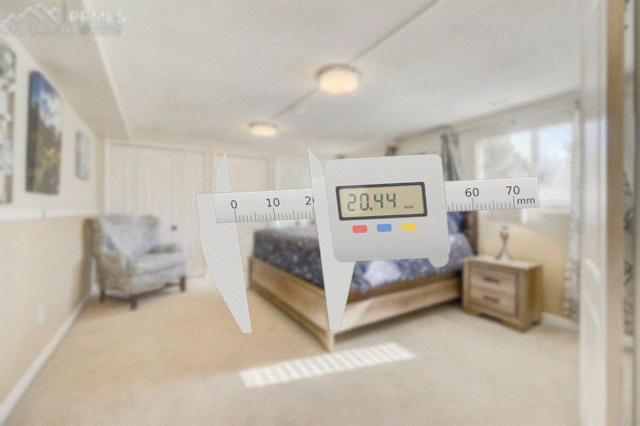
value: **20.44** mm
